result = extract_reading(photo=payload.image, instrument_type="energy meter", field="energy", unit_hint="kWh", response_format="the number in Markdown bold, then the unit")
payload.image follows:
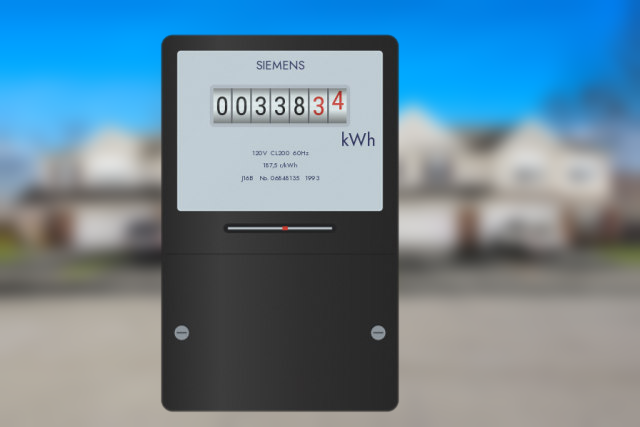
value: **338.34** kWh
